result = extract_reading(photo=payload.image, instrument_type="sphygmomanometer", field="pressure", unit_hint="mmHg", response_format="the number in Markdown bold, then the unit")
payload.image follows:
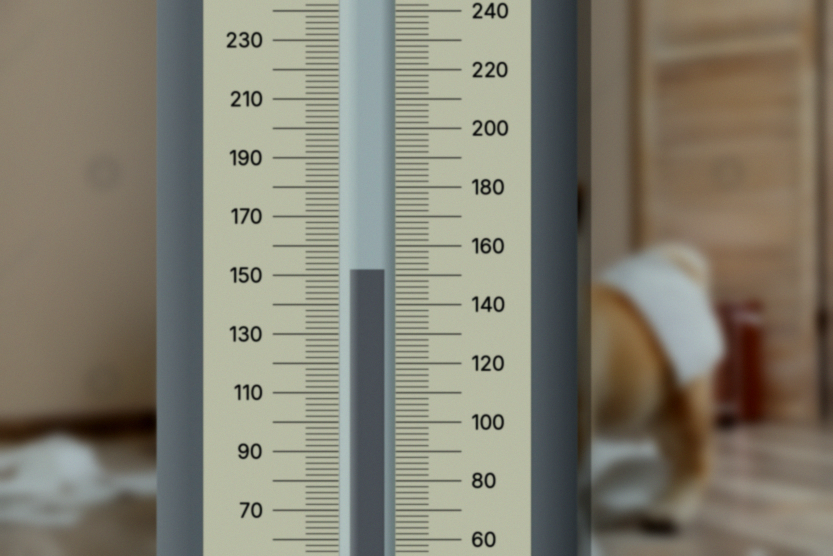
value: **152** mmHg
